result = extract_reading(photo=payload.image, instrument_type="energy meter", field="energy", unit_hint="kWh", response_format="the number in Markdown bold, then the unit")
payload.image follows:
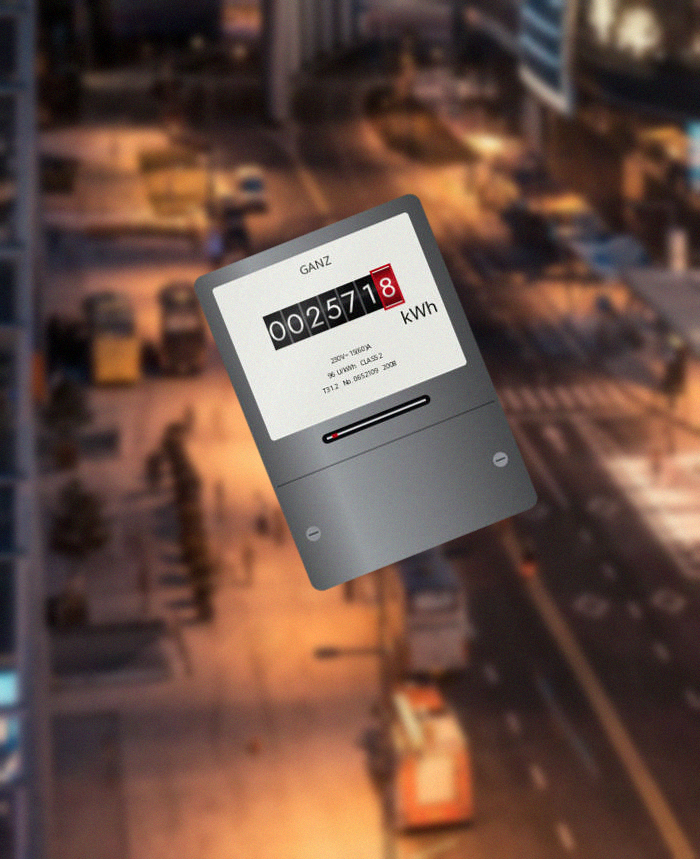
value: **2571.8** kWh
